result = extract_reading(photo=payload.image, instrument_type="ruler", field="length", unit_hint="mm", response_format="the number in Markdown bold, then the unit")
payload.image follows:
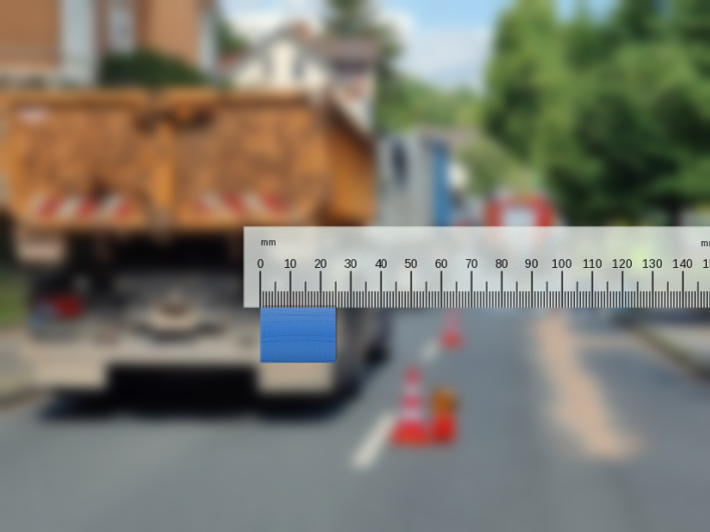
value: **25** mm
